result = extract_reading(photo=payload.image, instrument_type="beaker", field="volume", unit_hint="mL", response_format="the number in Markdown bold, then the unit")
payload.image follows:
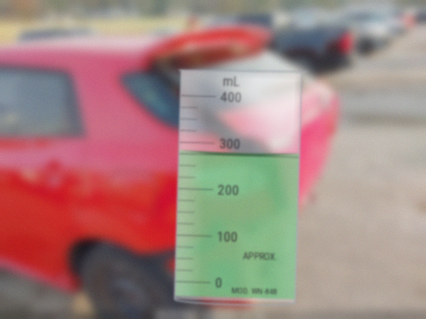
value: **275** mL
